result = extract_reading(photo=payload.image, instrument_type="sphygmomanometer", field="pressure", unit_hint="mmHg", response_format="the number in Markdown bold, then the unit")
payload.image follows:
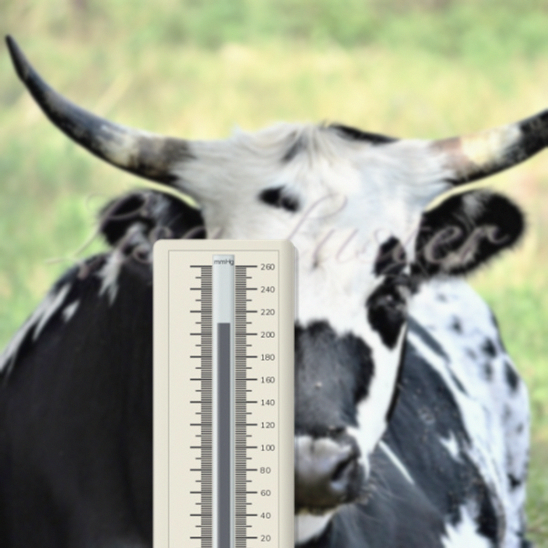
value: **210** mmHg
